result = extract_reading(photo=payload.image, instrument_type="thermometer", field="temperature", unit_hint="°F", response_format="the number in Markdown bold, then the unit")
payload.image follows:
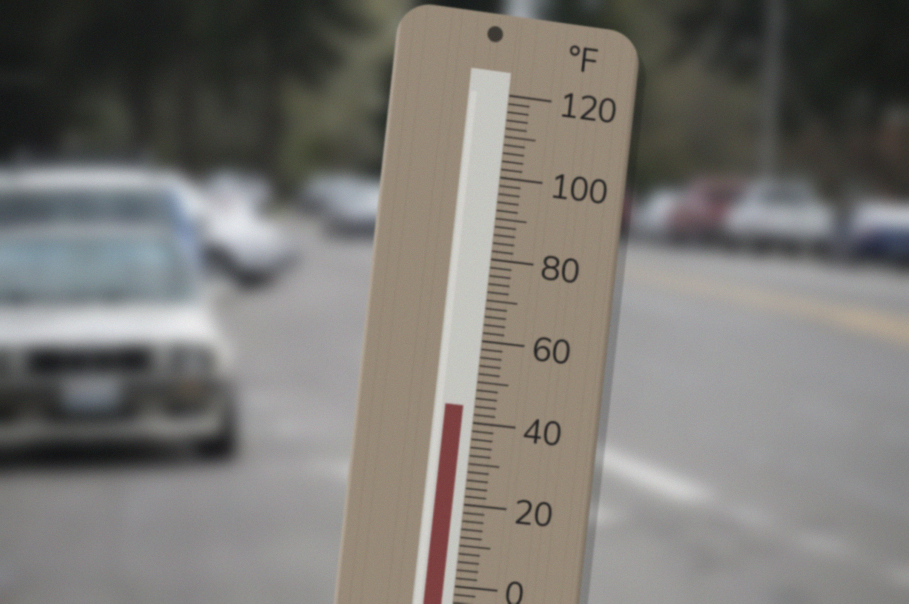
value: **44** °F
